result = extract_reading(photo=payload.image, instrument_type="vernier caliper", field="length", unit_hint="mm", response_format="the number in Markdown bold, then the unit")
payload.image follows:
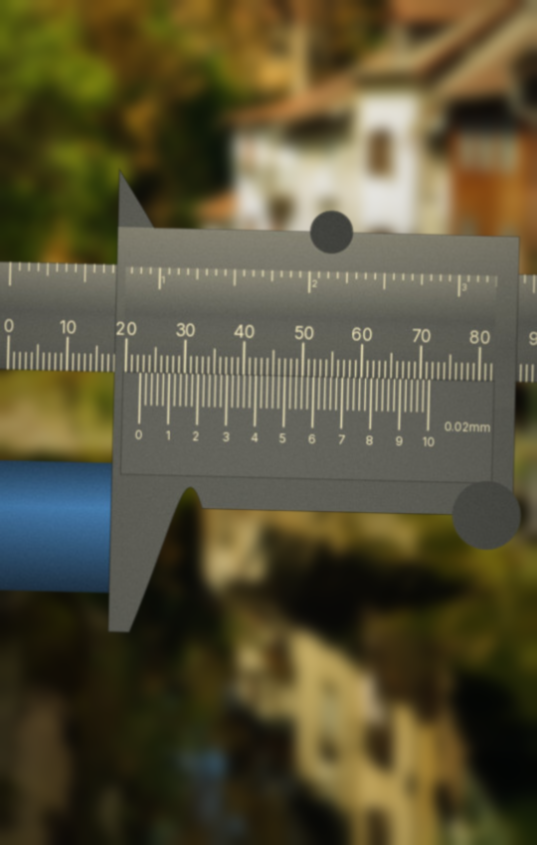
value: **22.5** mm
